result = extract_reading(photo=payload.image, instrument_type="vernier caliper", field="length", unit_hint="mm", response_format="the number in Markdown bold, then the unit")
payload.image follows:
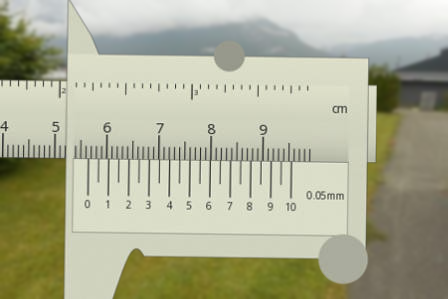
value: **56.5** mm
